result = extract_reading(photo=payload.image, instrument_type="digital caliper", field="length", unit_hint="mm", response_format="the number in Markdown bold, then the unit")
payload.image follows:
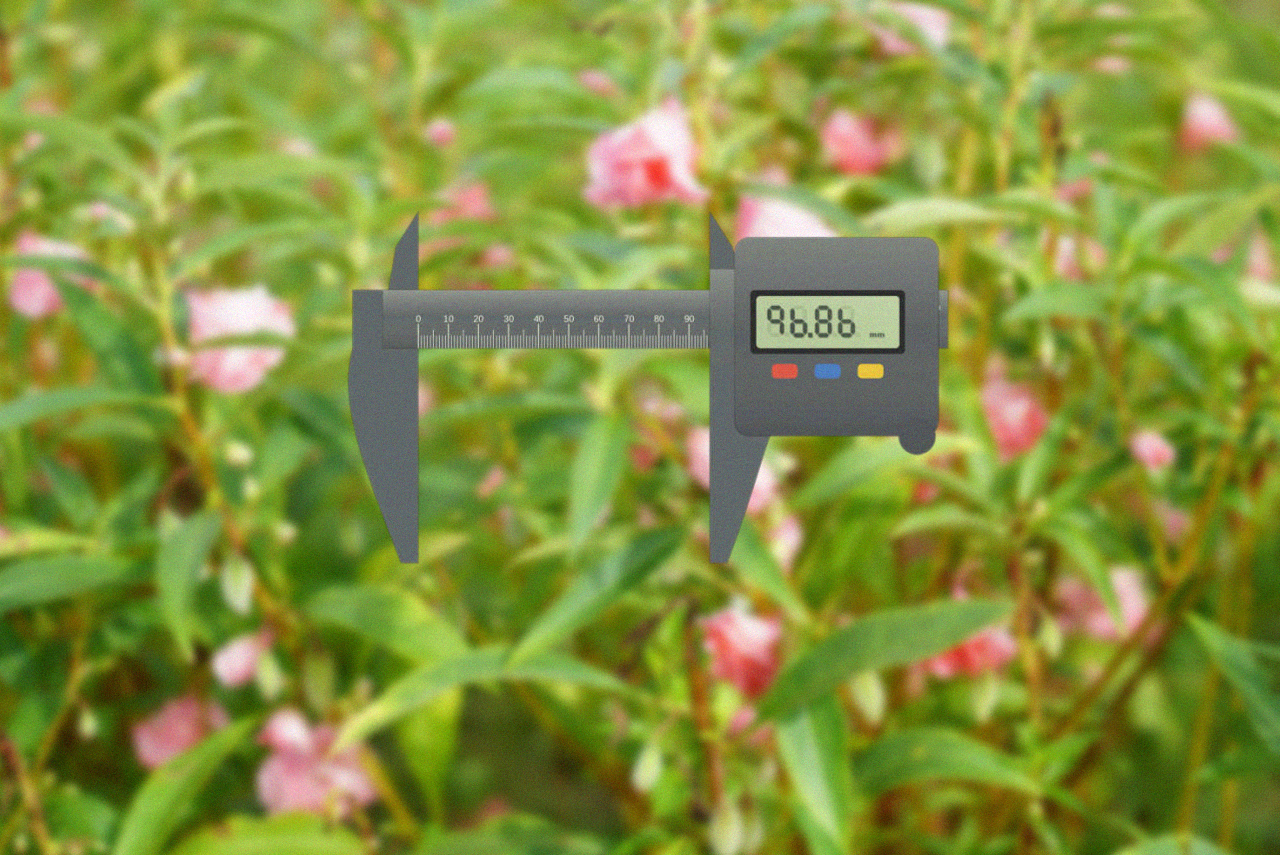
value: **96.86** mm
